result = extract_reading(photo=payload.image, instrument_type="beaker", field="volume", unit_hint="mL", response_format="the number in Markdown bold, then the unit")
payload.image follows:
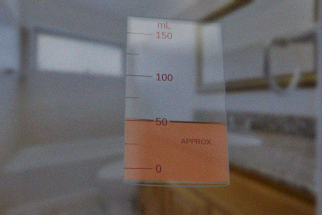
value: **50** mL
